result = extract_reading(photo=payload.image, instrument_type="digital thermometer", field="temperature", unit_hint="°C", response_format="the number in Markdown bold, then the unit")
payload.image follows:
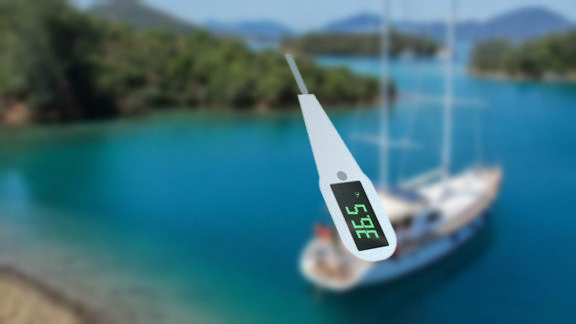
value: **36.5** °C
